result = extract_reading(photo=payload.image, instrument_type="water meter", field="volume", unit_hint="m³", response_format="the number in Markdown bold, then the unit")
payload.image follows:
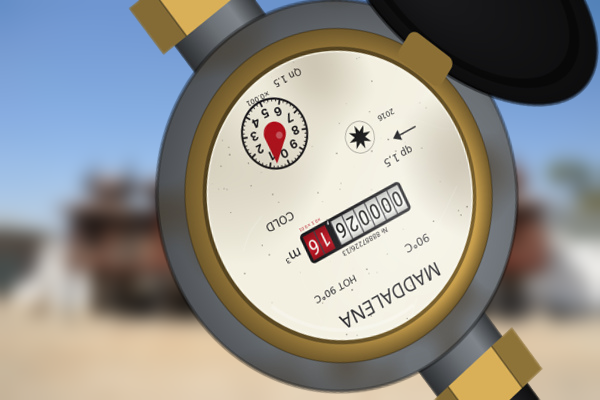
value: **26.160** m³
